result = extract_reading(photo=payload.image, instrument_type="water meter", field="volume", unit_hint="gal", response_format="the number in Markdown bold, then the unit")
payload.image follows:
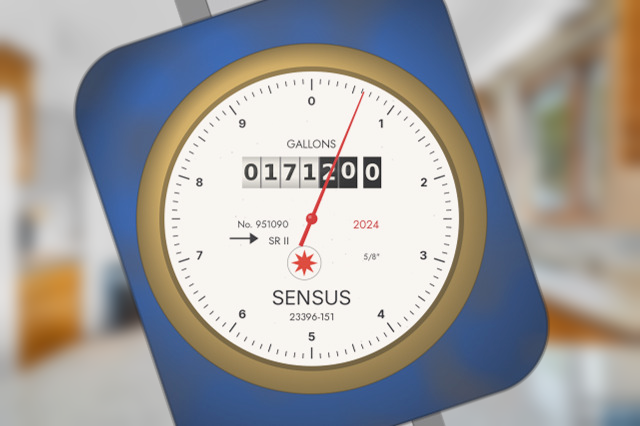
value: **171200.6** gal
